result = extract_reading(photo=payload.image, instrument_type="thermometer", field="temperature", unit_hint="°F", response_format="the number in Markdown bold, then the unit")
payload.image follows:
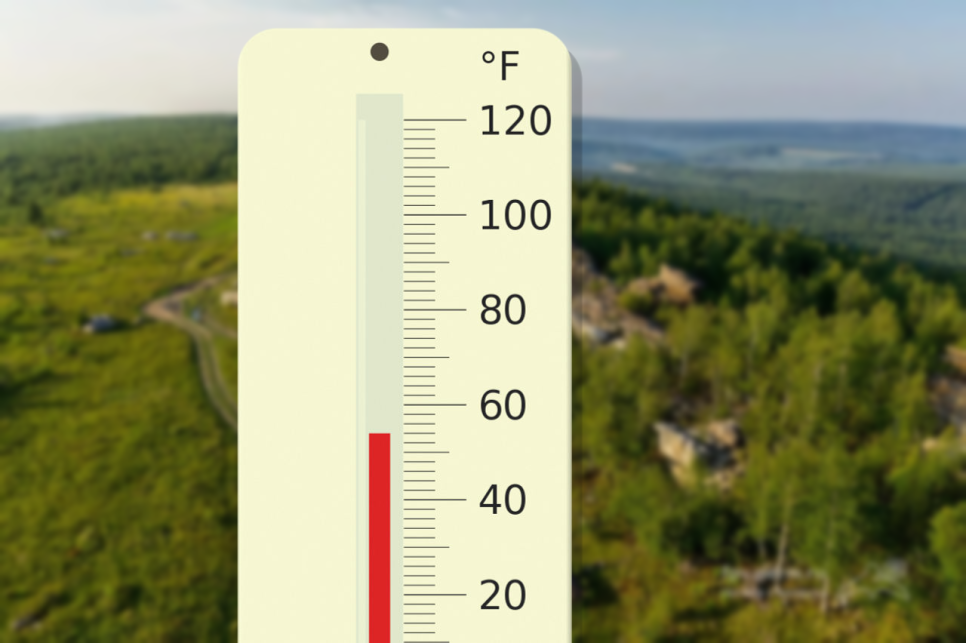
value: **54** °F
